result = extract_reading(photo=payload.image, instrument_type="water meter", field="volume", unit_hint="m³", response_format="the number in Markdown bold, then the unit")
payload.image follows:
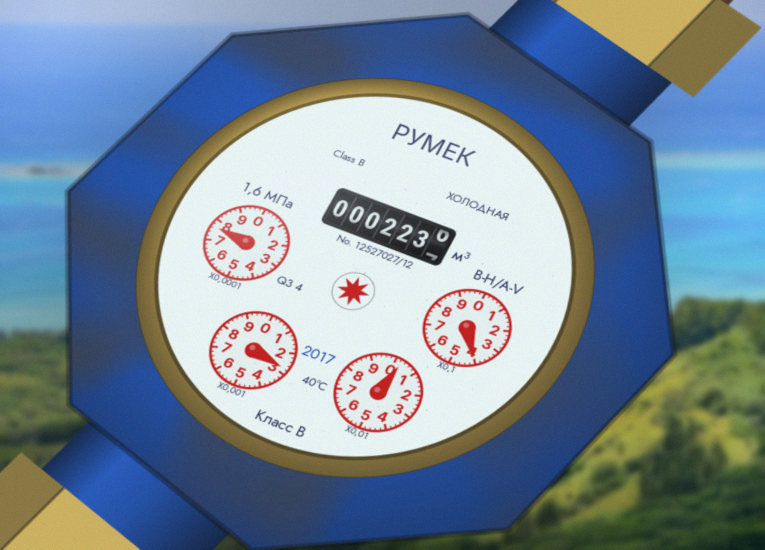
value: **2236.4027** m³
